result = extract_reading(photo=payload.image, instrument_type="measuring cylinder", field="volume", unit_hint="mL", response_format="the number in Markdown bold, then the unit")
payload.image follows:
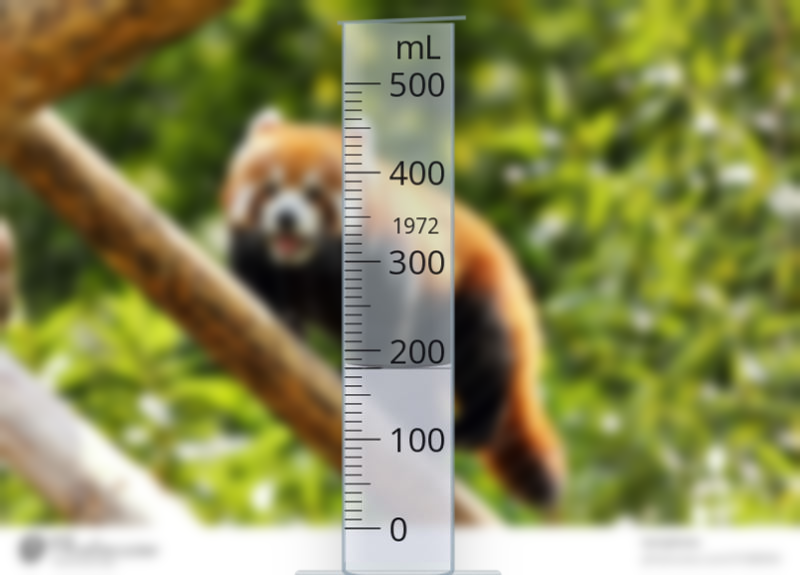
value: **180** mL
